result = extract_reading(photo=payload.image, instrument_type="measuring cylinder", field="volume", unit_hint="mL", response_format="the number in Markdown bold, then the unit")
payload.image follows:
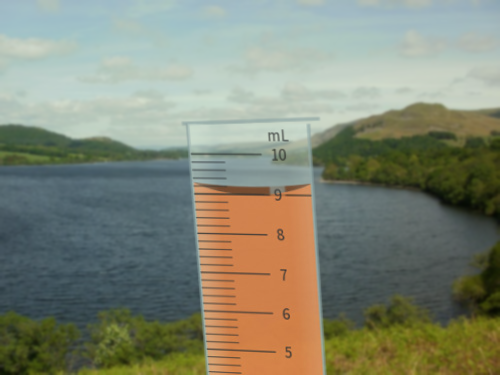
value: **9** mL
